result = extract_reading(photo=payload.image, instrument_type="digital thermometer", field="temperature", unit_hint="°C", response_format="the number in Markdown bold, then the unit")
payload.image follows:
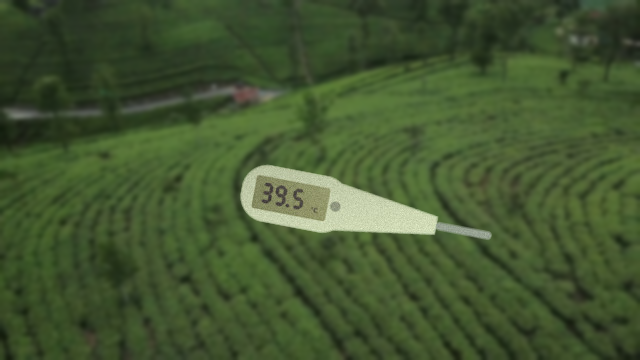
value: **39.5** °C
